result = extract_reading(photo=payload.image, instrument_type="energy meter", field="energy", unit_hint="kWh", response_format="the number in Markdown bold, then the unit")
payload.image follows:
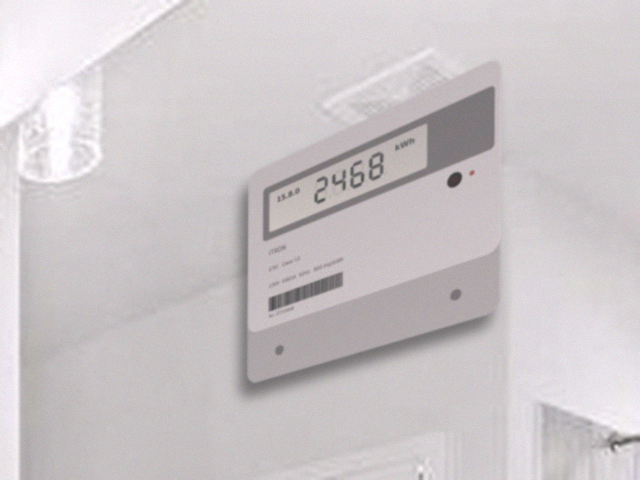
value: **2468** kWh
